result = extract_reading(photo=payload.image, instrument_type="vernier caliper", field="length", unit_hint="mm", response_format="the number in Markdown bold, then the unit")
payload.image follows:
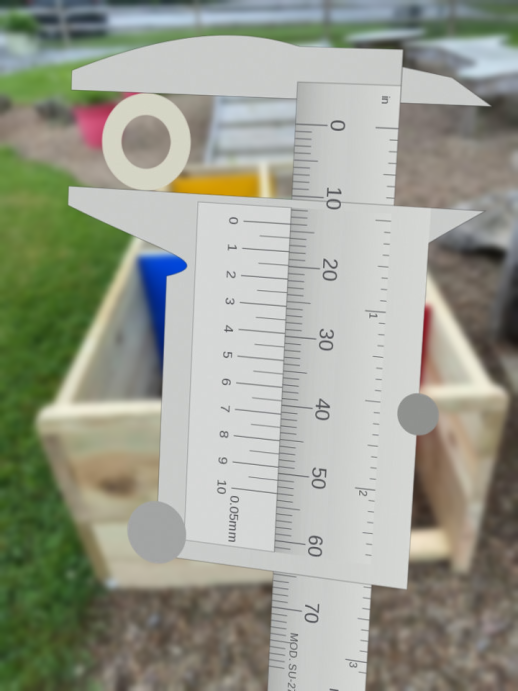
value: **14.0** mm
